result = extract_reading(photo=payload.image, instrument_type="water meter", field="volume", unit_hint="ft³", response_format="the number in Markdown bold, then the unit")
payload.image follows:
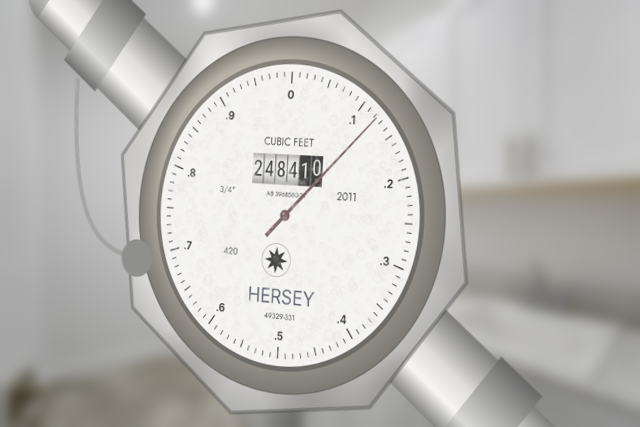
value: **248410.12** ft³
